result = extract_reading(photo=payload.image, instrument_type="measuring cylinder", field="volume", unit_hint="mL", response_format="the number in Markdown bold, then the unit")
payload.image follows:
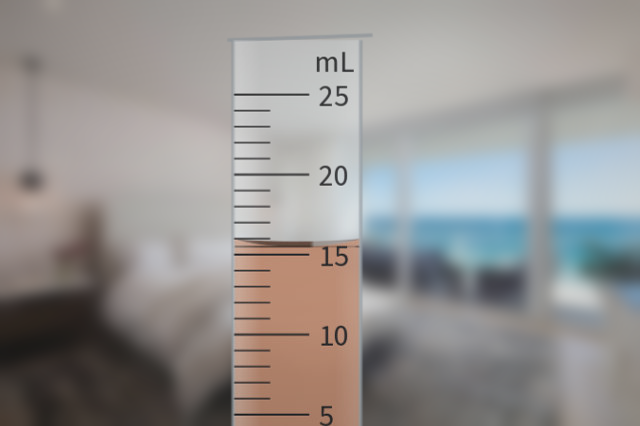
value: **15.5** mL
